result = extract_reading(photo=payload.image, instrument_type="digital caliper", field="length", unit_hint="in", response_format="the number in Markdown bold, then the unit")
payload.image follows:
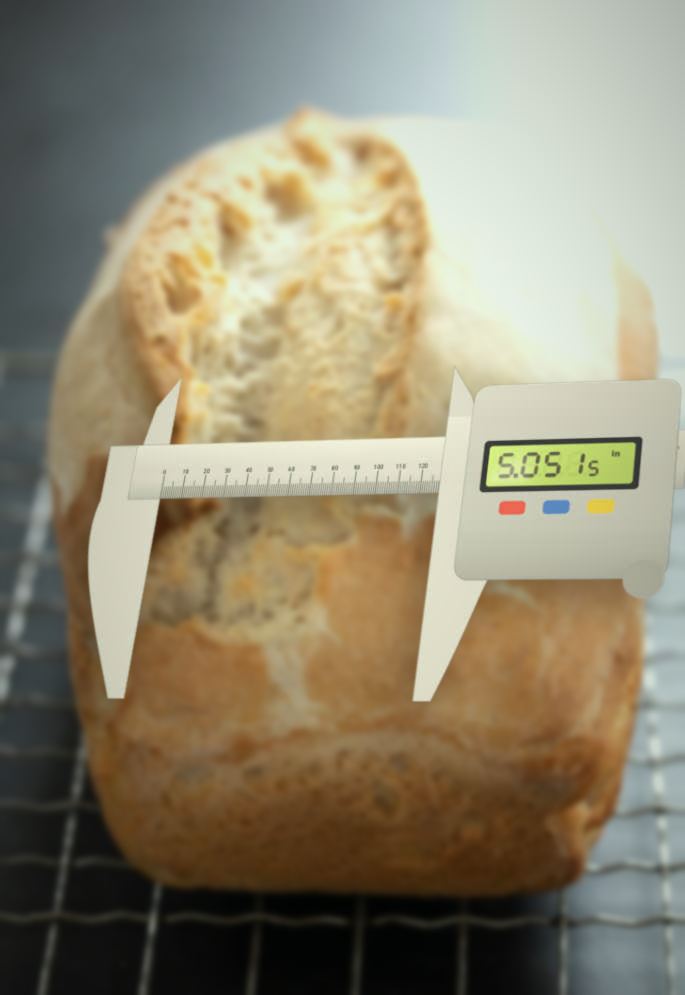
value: **5.0515** in
